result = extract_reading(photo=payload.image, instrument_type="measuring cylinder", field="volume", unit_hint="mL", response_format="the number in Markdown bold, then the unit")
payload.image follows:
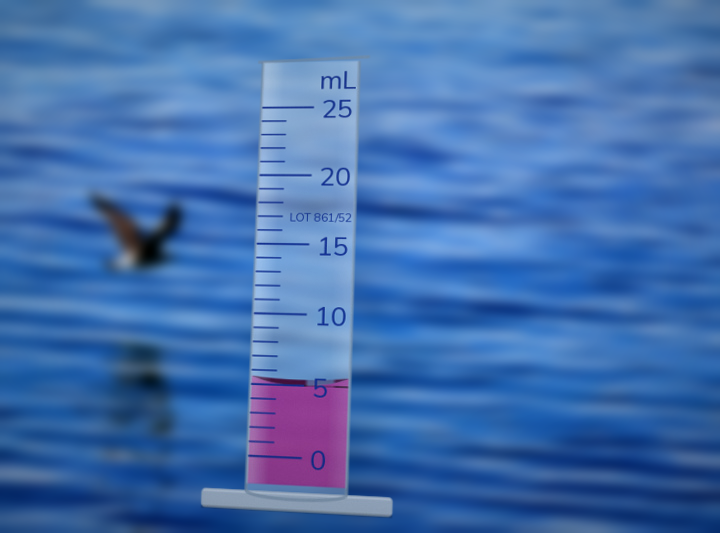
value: **5** mL
